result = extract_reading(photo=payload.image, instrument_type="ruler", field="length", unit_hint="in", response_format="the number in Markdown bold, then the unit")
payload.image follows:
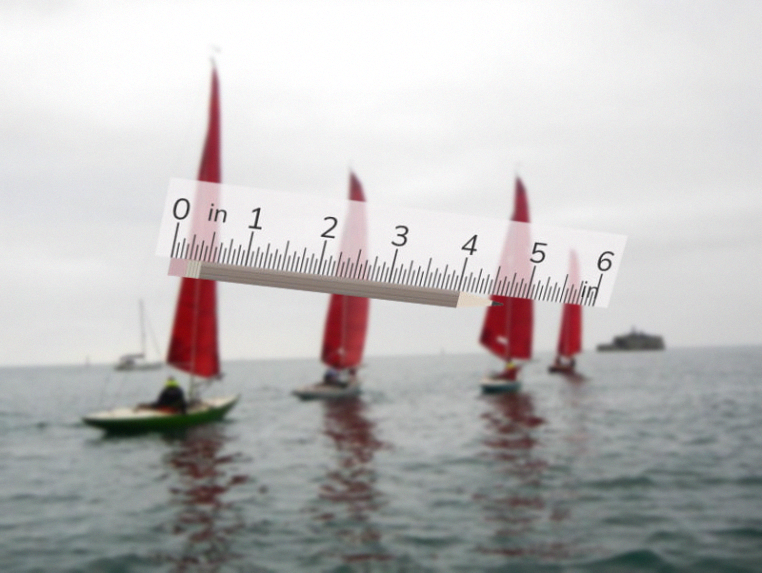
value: **4.6875** in
